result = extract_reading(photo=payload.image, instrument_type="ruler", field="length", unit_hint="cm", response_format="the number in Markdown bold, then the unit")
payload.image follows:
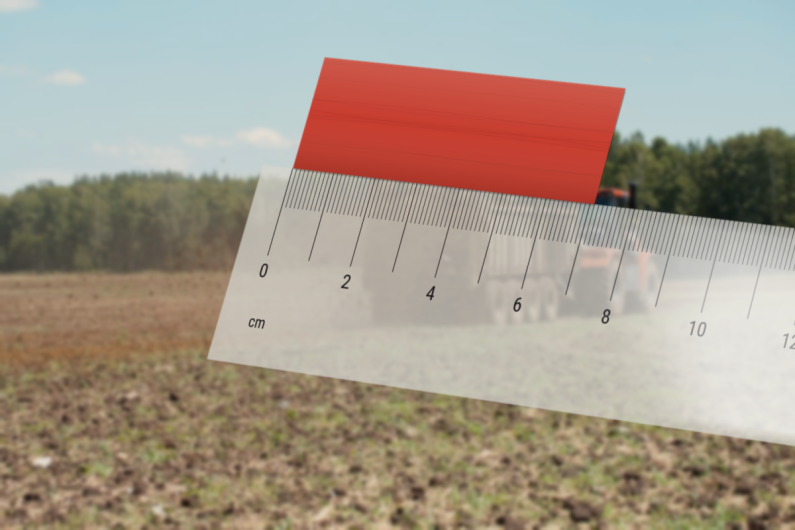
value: **7.1** cm
